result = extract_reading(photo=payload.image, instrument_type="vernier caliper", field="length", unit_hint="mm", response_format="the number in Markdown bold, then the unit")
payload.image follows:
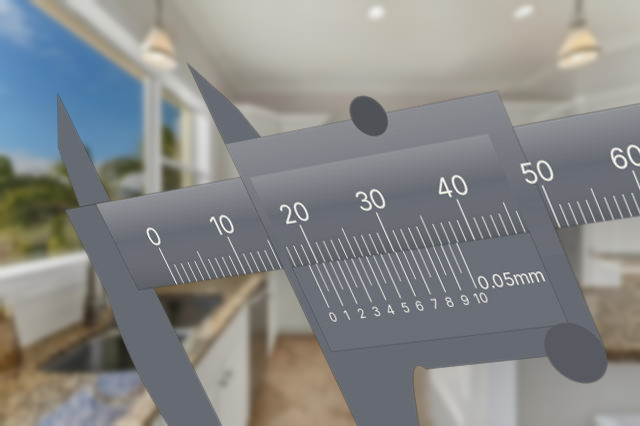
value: **18.8** mm
